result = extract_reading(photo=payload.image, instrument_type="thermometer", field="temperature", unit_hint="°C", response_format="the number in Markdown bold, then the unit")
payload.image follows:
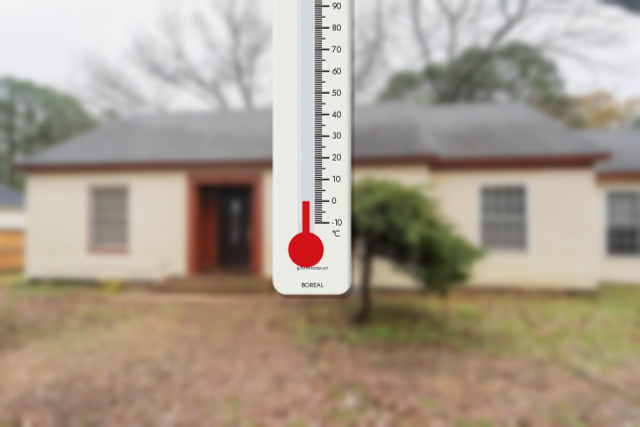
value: **0** °C
